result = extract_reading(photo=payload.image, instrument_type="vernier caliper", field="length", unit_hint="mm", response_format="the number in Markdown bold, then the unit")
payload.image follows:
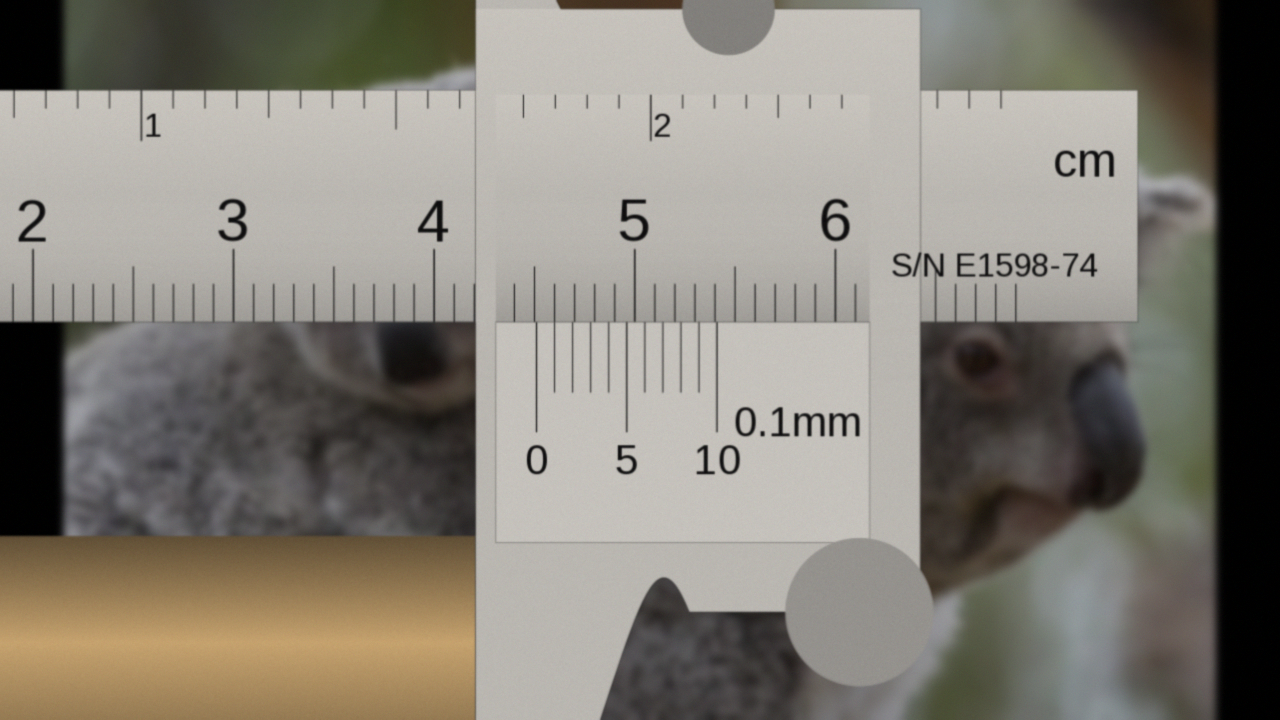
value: **45.1** mm
